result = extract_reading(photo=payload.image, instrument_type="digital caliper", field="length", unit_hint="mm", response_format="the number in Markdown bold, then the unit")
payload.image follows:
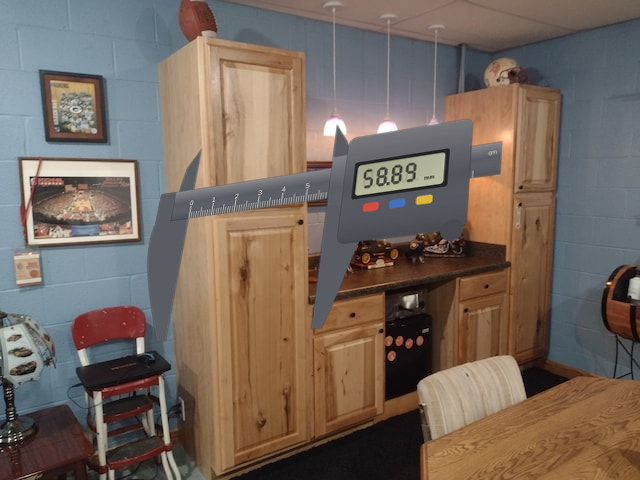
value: **58.89** mm
